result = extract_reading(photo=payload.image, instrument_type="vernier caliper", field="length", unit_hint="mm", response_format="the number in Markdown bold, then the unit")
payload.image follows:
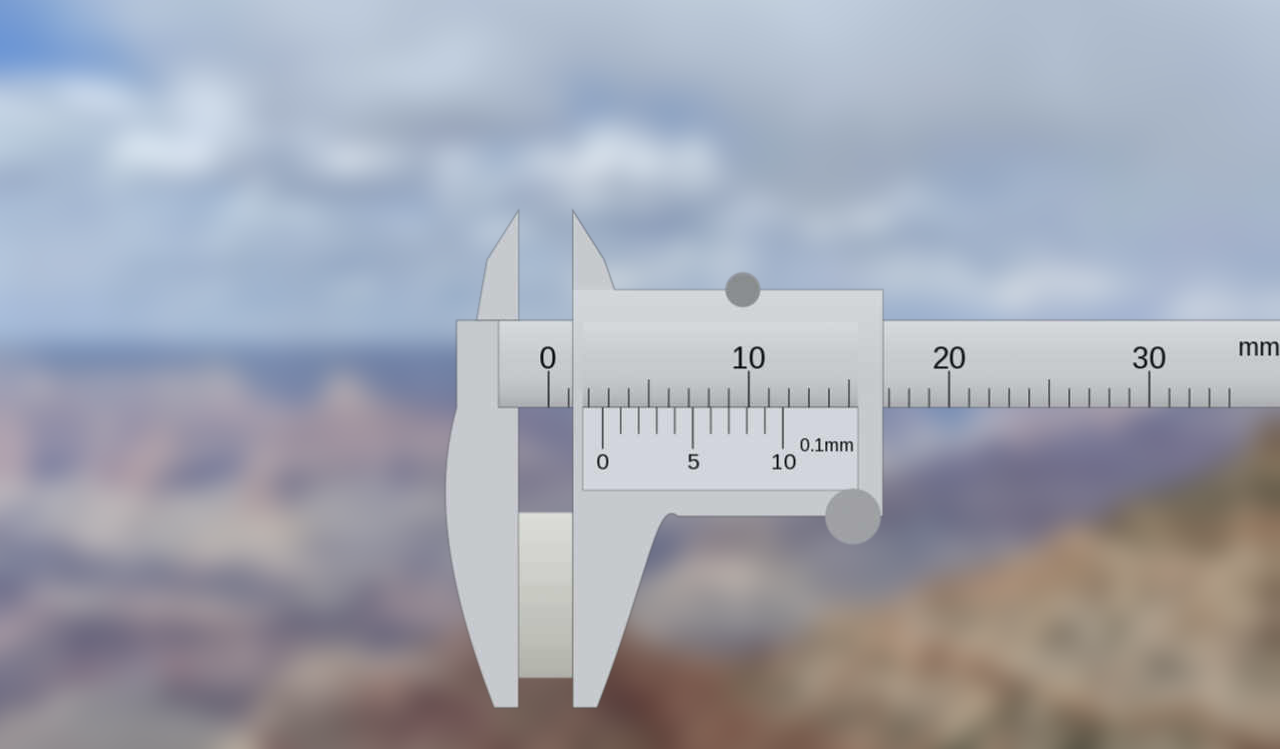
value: **2.7** mm
